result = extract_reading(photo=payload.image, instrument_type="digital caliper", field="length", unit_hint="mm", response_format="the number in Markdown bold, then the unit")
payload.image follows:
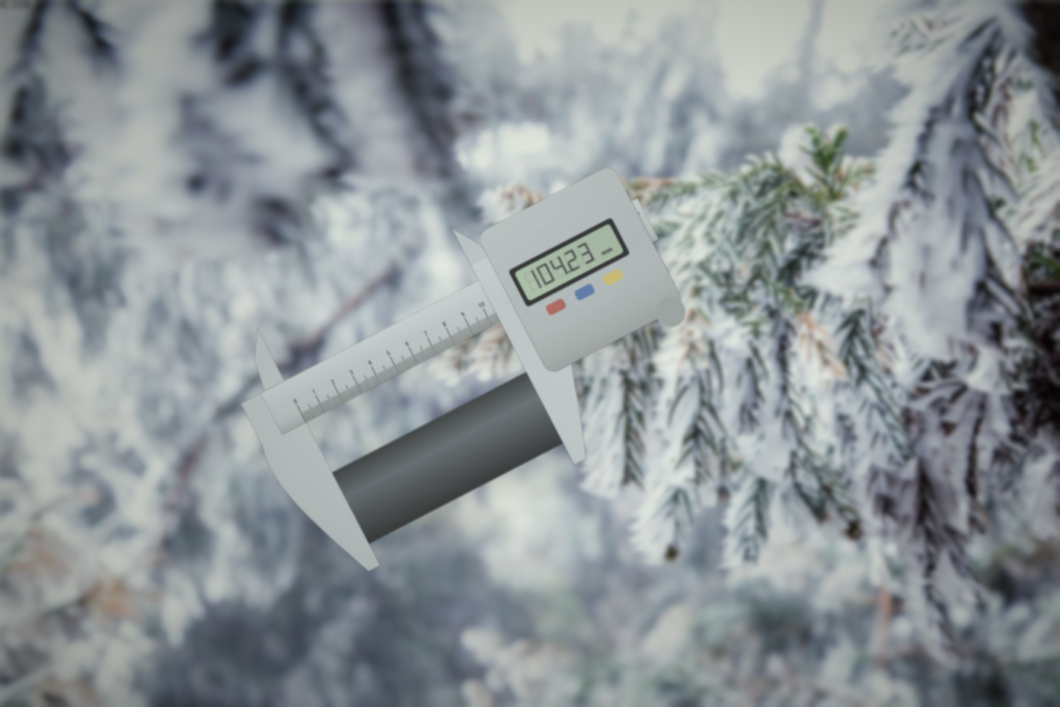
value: **104.23** mm
